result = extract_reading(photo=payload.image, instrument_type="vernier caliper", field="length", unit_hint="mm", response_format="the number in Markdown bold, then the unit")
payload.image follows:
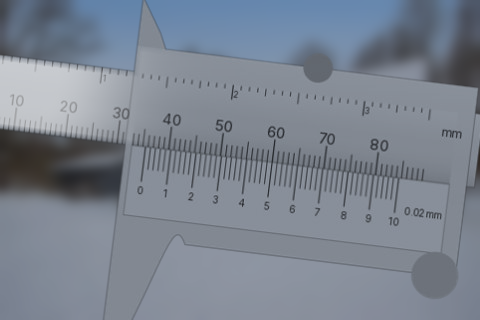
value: **35.5** mm
